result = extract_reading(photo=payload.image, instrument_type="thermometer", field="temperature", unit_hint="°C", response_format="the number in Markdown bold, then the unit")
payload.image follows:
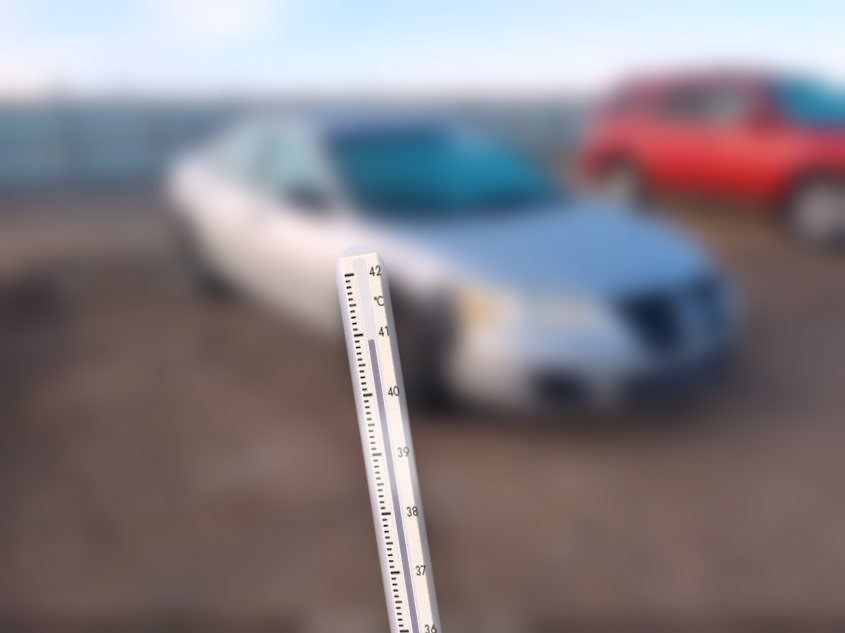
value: **40.9** °C
